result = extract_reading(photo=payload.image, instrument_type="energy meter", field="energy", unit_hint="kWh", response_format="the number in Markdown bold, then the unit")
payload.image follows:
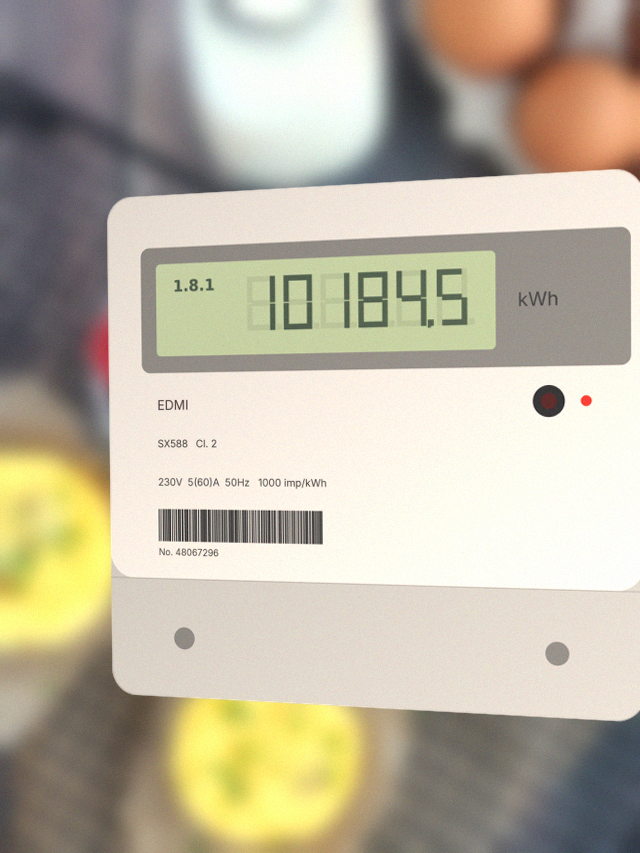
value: **10184.5** kWh
